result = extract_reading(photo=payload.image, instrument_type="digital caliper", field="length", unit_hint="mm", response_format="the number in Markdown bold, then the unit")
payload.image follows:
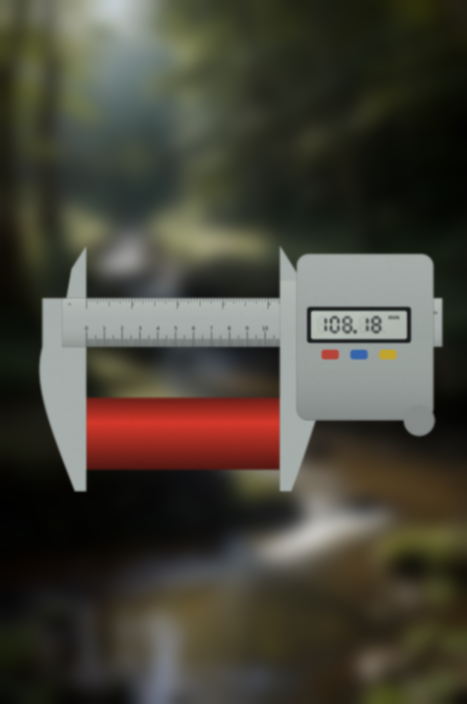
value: **108.18** mm
